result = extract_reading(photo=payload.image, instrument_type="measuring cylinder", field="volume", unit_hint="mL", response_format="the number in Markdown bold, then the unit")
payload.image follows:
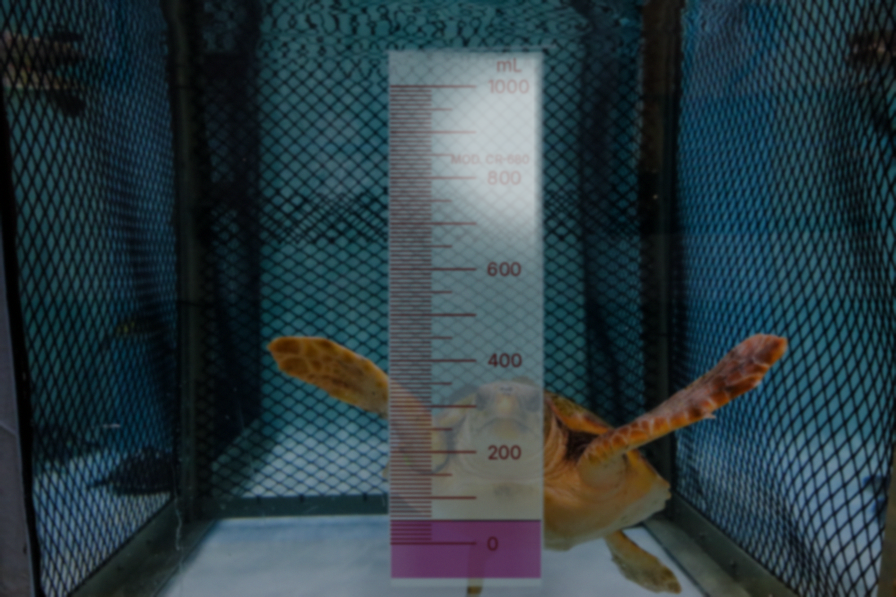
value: **50** mL
